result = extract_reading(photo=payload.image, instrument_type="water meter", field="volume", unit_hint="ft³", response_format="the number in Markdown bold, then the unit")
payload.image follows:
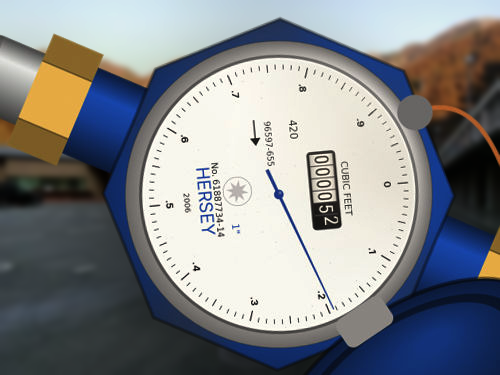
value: **52.19** ft³
